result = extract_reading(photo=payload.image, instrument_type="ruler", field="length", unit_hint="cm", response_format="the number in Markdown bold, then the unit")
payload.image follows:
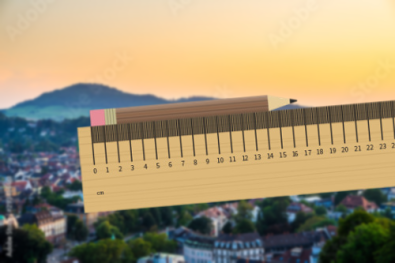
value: **16.5** cm
